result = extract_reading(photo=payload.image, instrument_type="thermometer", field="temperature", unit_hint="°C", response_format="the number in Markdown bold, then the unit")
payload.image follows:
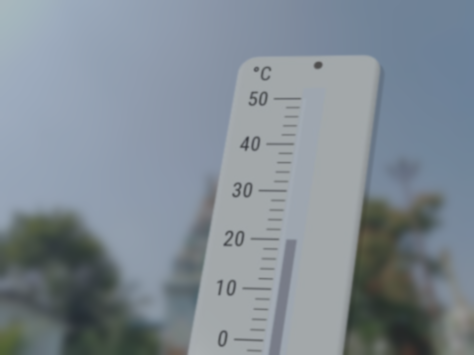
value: **20** °C
